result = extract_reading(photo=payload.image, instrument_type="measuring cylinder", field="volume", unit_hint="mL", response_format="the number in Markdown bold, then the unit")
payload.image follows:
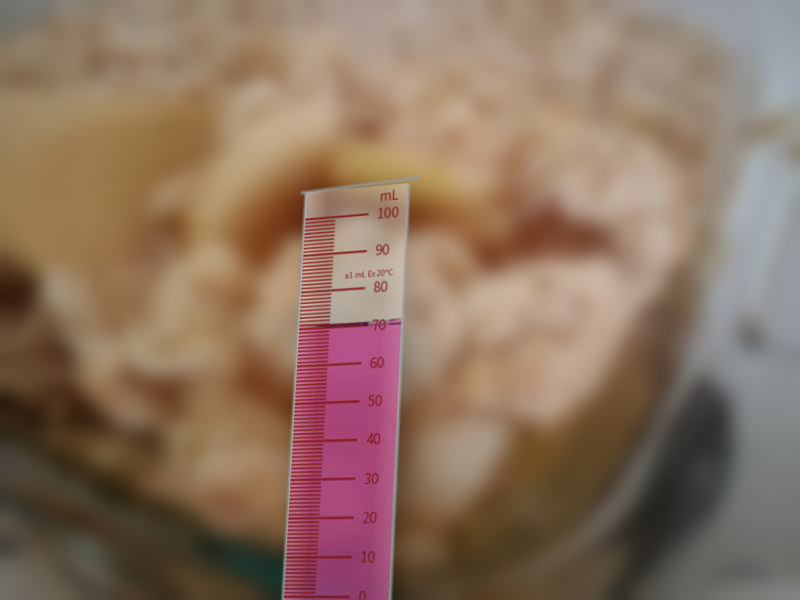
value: **70** mL
